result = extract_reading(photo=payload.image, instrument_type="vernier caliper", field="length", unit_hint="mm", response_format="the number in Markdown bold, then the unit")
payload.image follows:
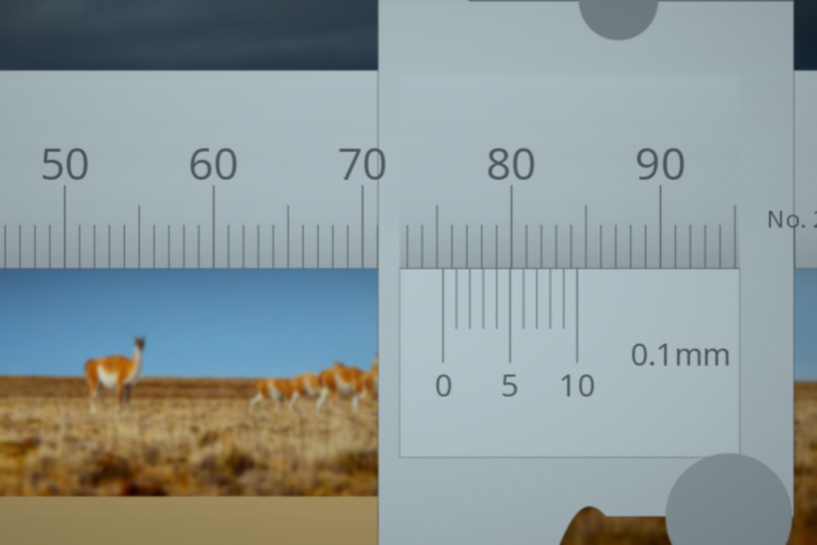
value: **75.4** mm
